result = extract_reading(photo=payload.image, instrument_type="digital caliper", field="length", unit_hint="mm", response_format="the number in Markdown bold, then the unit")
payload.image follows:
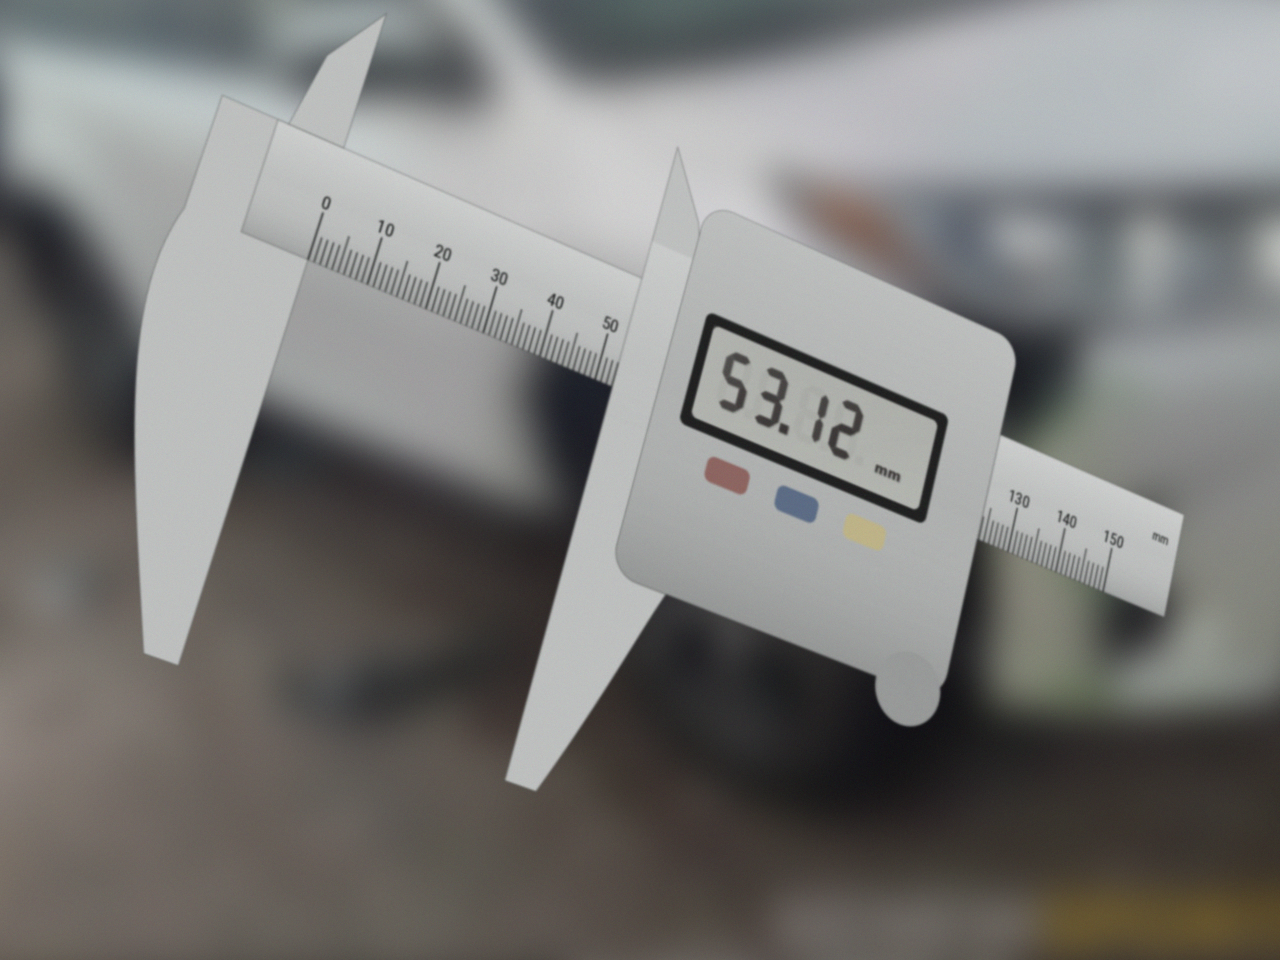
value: **53.12** mm
